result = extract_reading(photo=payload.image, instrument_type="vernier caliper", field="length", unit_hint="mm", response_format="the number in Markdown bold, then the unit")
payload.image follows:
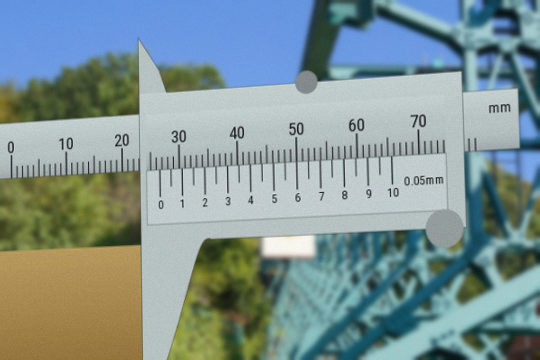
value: **26.6** mm
